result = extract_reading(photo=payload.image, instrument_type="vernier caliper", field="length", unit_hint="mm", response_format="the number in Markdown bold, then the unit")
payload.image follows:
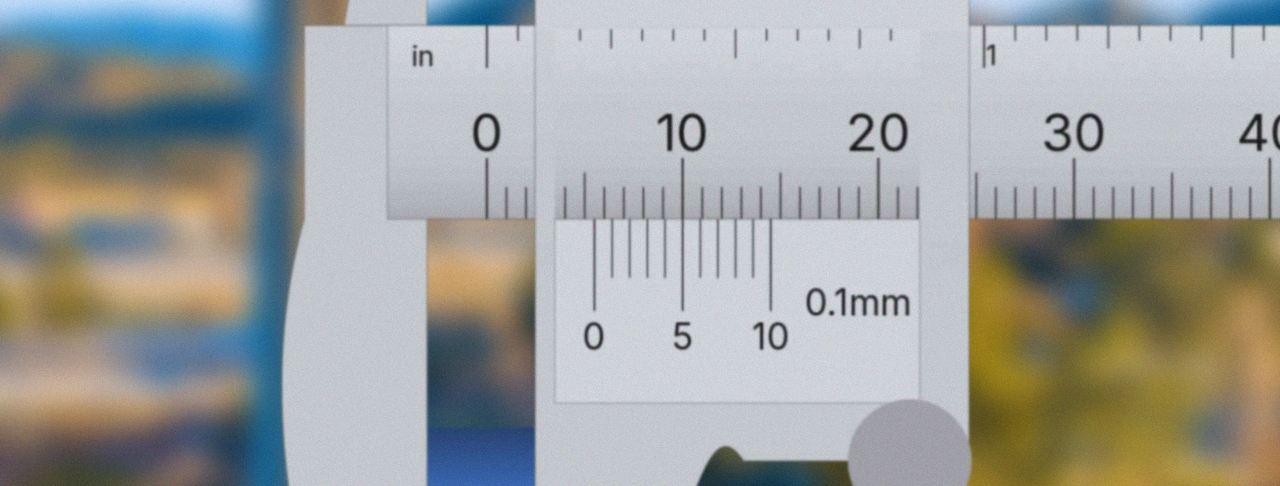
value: **5.5** mm
